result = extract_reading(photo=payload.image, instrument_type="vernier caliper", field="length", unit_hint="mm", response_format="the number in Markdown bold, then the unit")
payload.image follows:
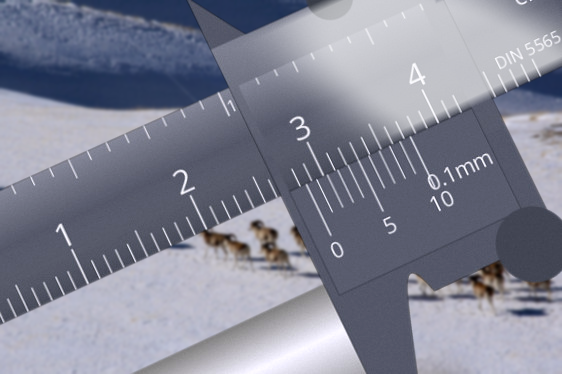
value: **28.5** mm
